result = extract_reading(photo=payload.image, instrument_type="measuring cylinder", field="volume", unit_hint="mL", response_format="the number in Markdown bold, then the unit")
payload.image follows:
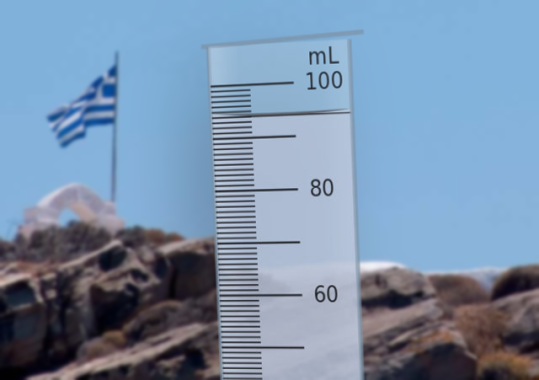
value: **94** mL
